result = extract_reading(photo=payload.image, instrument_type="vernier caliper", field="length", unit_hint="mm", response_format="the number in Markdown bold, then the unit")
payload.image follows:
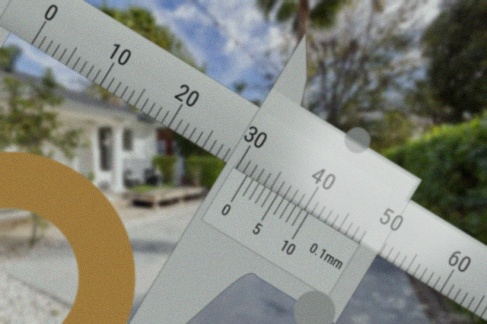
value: **31.6** mm
